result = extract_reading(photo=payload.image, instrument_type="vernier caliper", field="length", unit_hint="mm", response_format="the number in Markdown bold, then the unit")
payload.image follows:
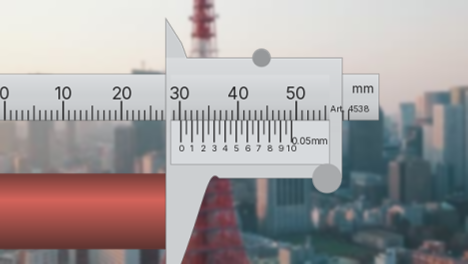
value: **30.2** mm
